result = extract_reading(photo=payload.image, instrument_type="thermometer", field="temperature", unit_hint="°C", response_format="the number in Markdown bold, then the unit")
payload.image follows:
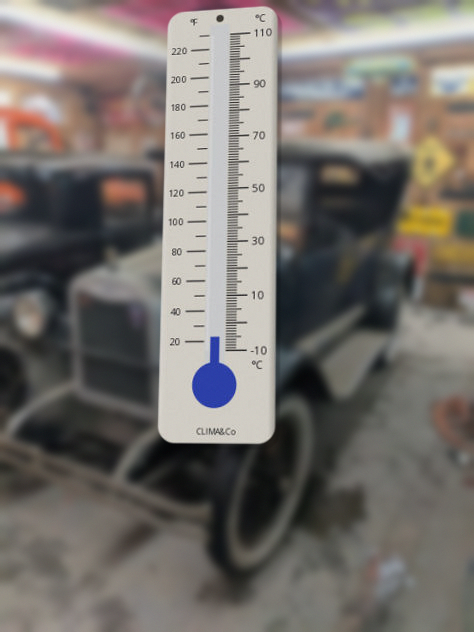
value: **-5** °C
